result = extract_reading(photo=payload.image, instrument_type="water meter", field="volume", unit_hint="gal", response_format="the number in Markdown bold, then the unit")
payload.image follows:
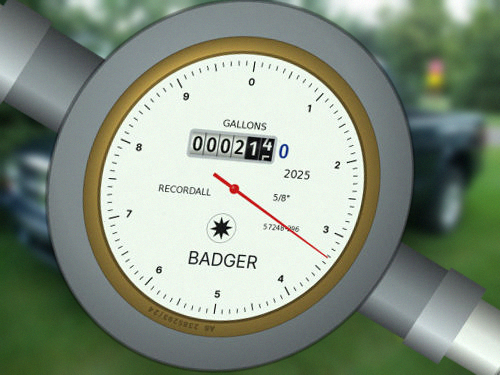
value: **2143.3** gal
